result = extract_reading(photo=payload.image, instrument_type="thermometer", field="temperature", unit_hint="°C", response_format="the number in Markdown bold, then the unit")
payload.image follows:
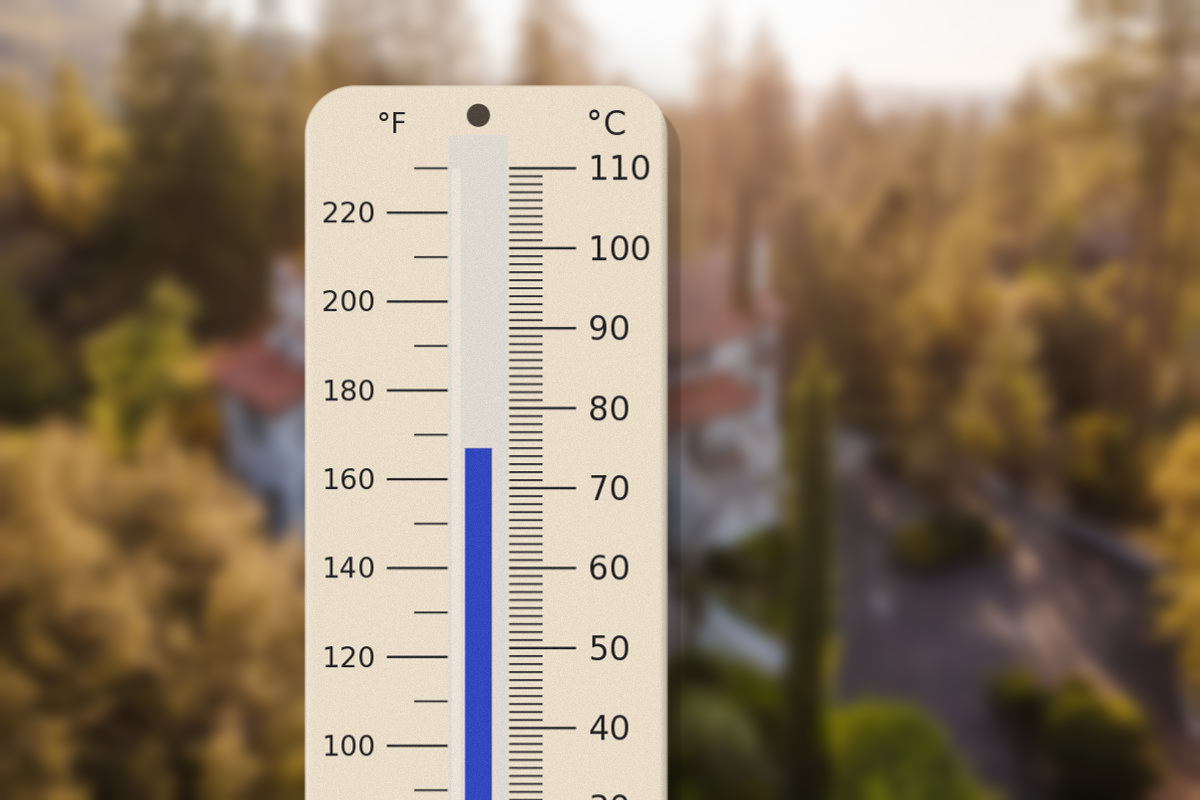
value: **75** °C
